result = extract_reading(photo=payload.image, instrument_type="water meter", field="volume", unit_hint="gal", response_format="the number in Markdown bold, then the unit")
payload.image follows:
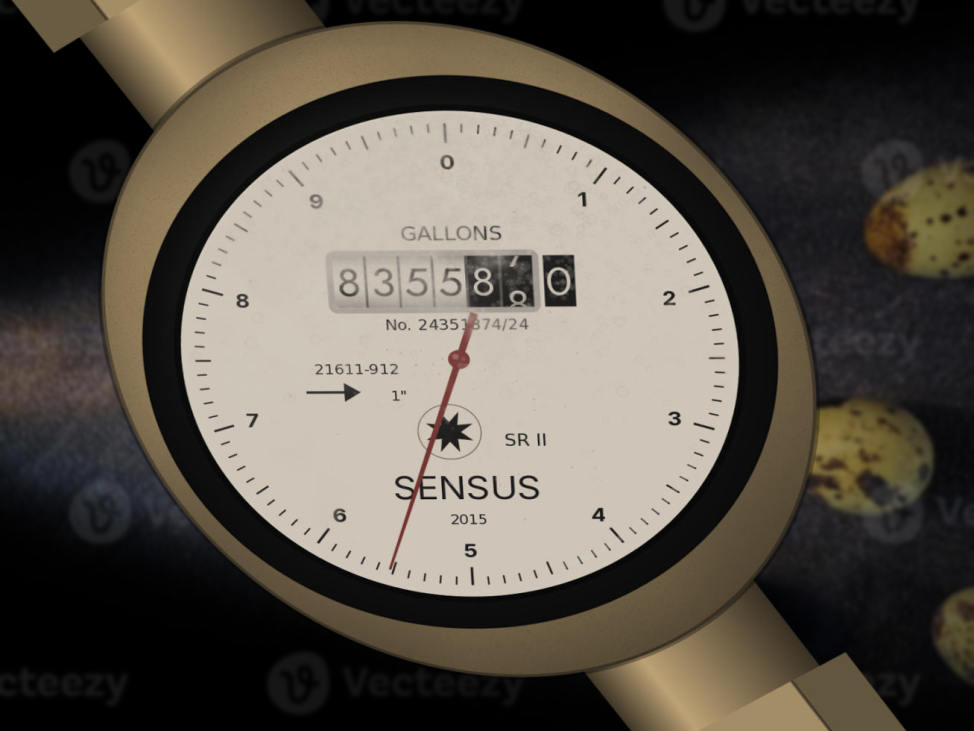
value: **8355875.5** gal
